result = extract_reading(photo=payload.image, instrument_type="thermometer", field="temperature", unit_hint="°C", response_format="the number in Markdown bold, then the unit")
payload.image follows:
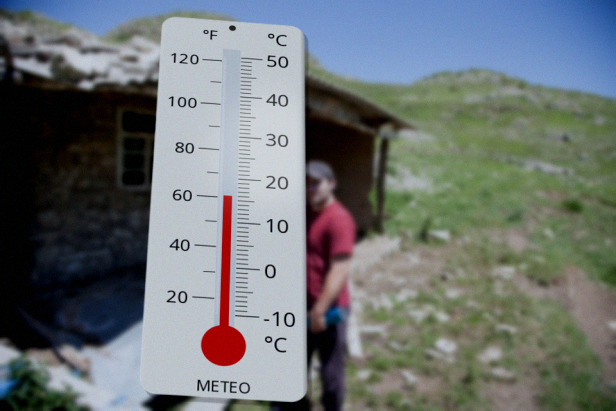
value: **16** °C
